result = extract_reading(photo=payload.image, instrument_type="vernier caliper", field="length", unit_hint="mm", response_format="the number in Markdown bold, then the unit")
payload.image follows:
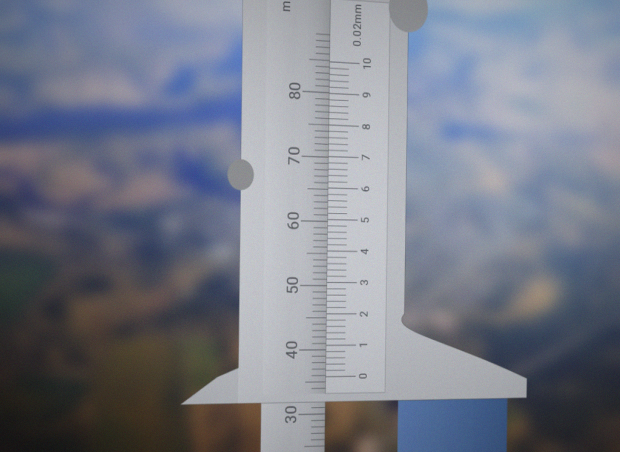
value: **35.8** mm
